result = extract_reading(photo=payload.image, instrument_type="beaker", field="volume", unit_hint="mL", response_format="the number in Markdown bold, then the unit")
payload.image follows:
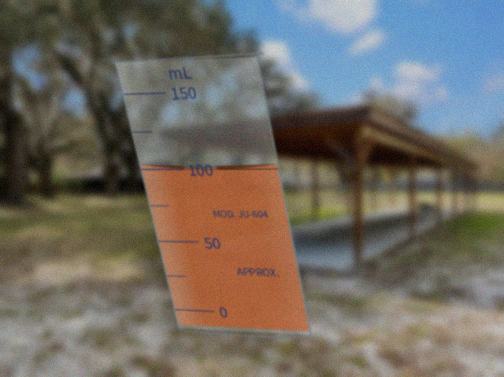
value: **100** mL
